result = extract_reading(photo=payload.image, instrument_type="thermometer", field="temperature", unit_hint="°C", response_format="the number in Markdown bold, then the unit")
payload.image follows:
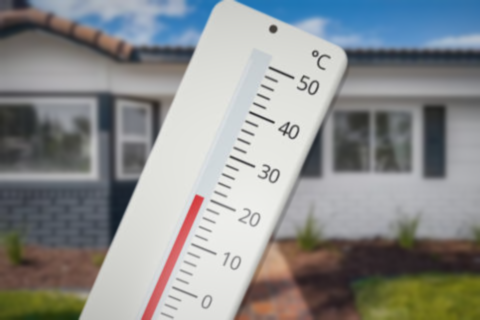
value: **20** °C
